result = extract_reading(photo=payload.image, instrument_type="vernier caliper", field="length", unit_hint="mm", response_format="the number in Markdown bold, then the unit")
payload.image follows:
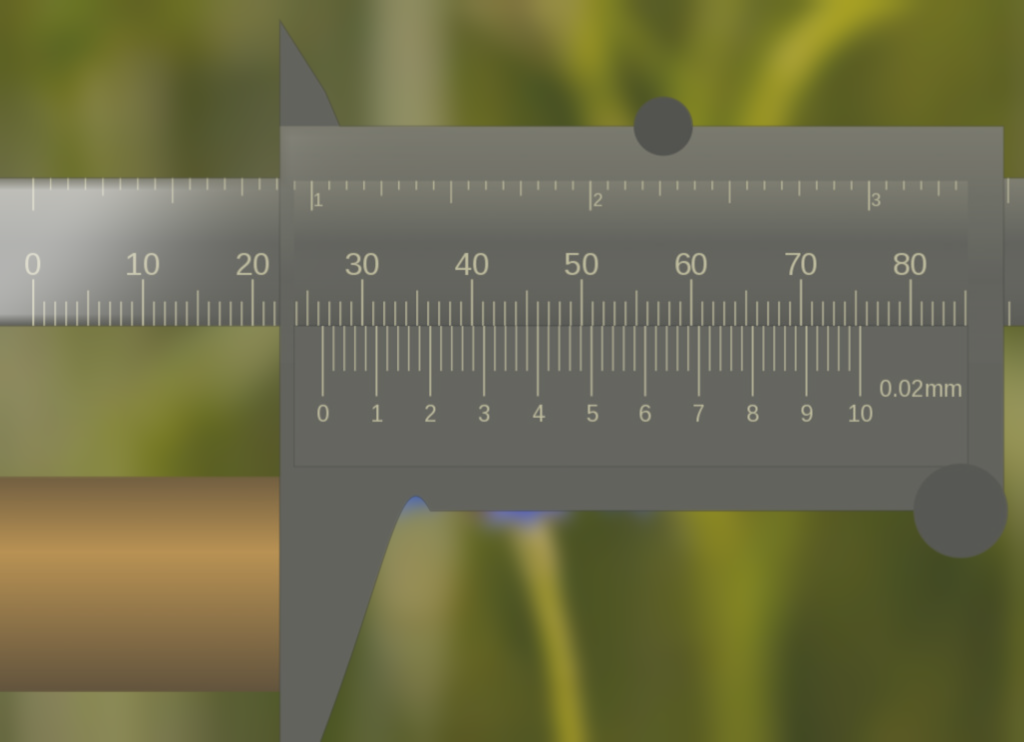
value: **26.4** mm
